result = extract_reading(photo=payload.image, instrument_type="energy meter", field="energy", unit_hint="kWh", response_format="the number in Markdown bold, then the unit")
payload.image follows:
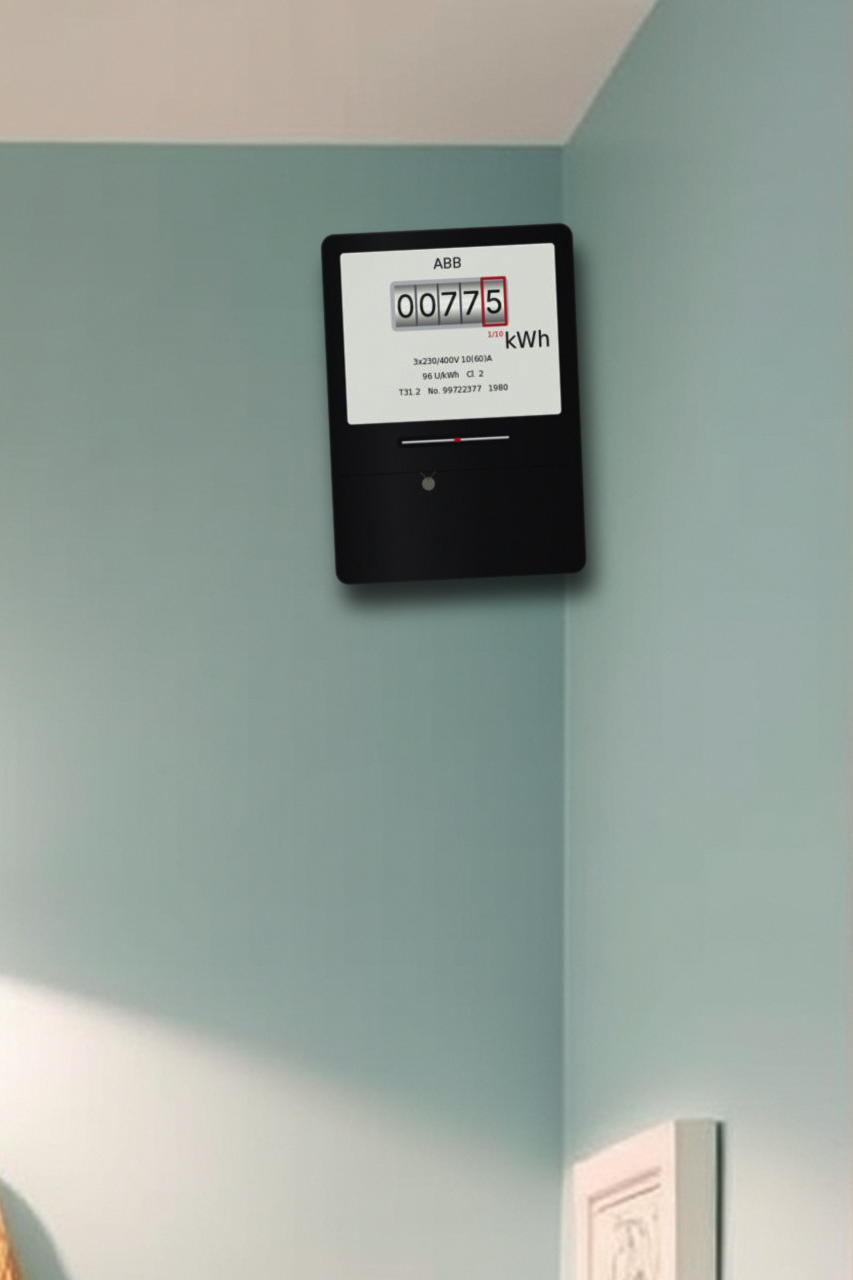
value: **77.5** kWh
